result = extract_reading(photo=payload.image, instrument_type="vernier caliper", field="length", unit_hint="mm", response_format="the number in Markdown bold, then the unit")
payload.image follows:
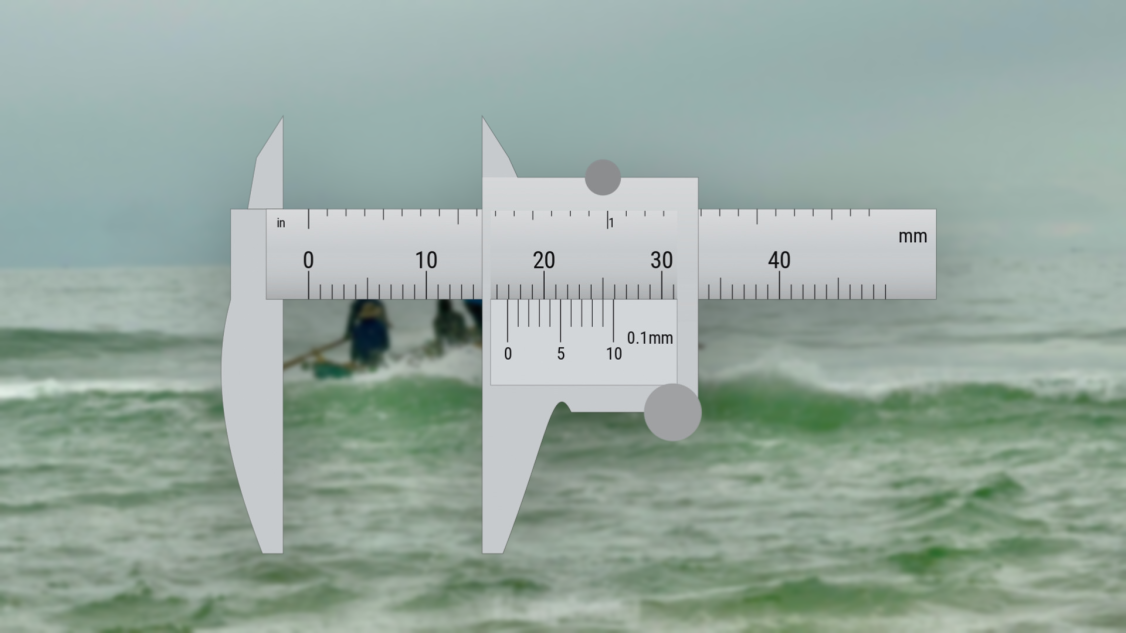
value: **16.9** mm
